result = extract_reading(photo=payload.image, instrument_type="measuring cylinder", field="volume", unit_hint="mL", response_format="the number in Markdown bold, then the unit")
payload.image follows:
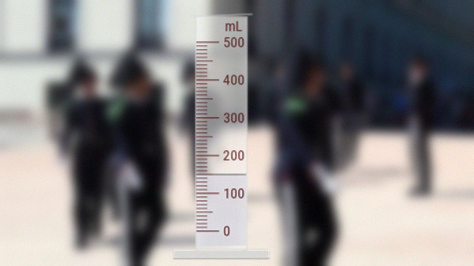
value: **150** mL
